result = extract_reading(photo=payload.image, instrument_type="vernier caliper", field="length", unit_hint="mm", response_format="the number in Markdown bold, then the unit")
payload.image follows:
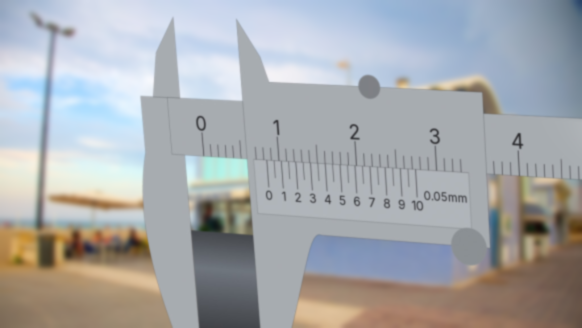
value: **8.4** mm
